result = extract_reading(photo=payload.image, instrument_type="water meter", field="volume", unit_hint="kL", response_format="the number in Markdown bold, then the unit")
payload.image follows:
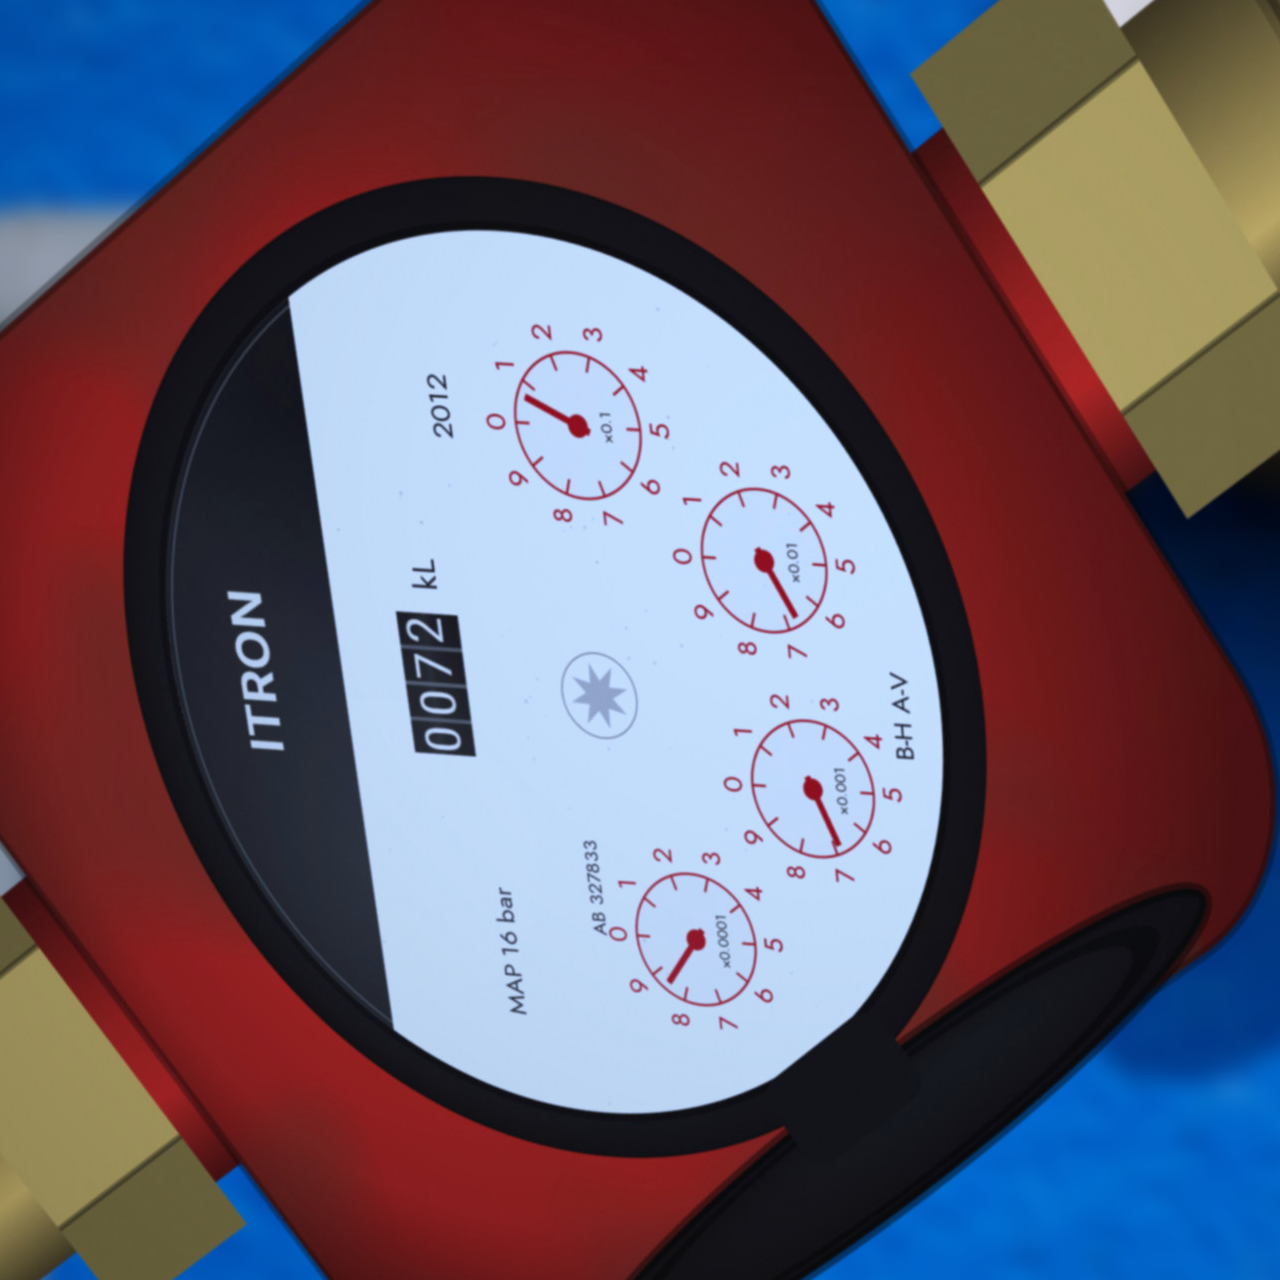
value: **72.0668** kL
